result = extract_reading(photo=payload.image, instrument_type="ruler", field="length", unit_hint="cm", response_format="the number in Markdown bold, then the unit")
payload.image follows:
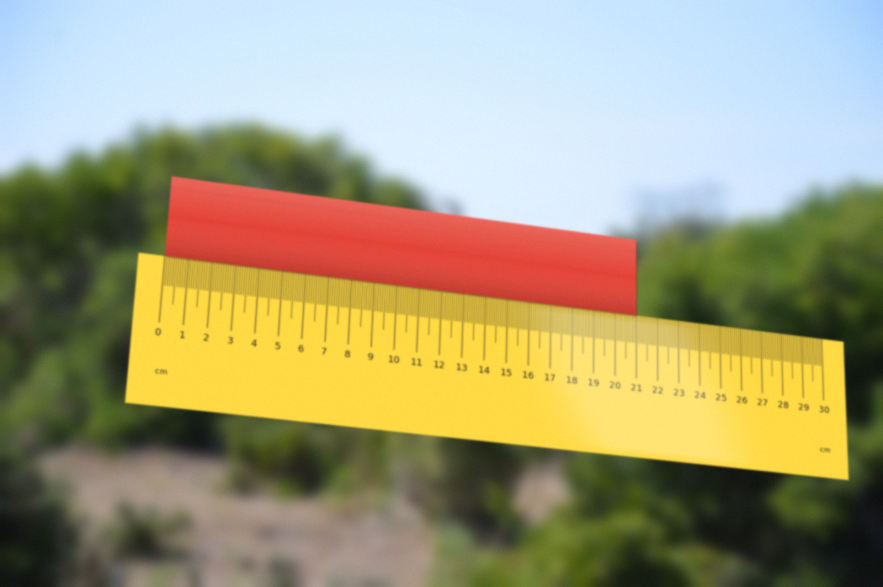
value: **21** cm
